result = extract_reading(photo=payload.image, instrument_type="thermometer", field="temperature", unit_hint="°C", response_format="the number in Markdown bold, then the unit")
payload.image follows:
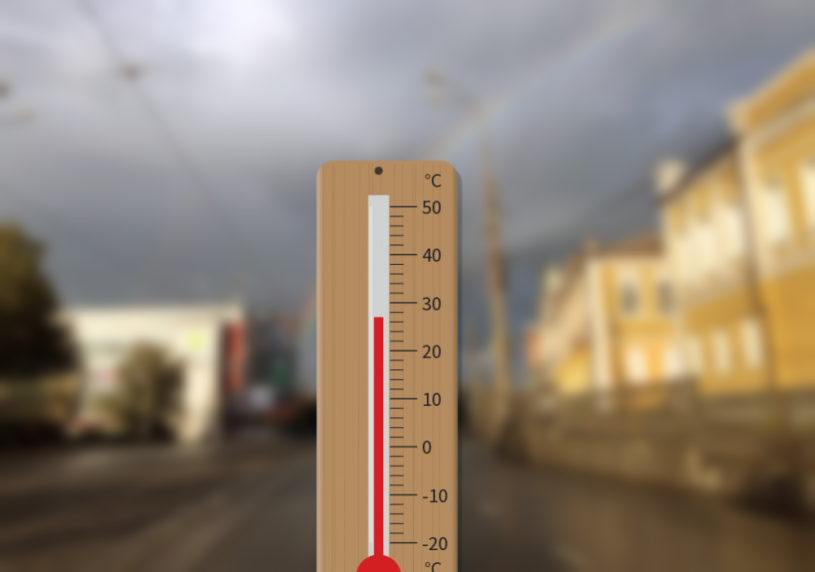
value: **27** °C
